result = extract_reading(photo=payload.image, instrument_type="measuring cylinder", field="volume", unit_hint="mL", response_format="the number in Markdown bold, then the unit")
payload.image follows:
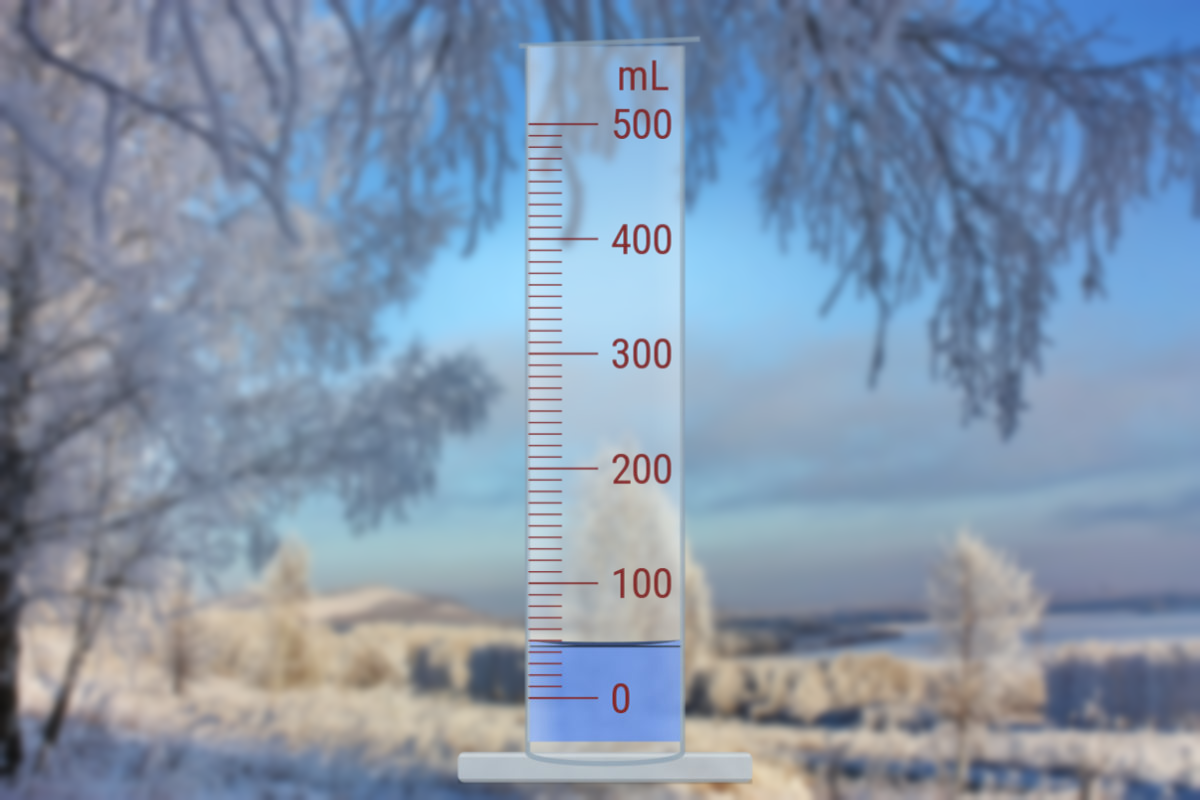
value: **45** mL
